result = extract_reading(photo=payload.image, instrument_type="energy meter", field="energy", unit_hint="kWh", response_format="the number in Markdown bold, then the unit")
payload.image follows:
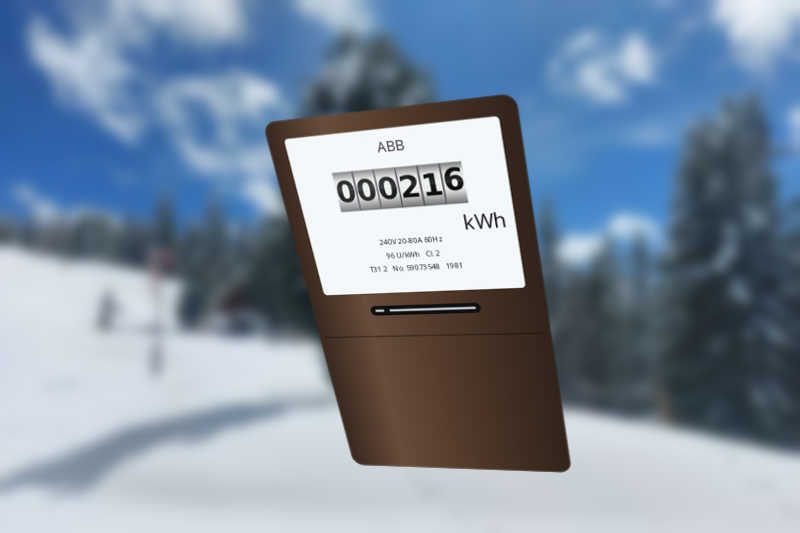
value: **216** kWh
